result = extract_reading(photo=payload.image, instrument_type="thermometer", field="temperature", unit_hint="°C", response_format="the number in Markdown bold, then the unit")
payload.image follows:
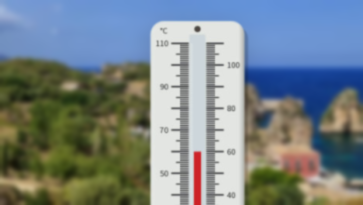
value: **60** °C
